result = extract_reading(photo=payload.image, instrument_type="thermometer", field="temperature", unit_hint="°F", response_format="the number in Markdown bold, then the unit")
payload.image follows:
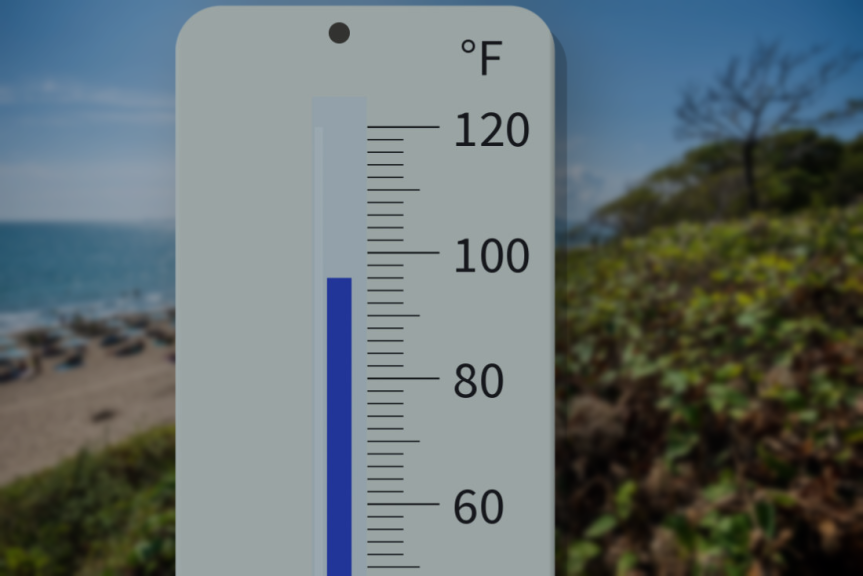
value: **96** °F
